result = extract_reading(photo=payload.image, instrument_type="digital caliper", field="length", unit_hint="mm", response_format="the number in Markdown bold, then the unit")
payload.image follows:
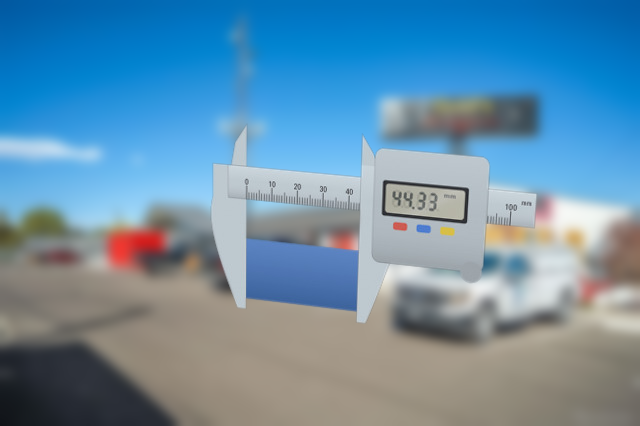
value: **44.33** mm
